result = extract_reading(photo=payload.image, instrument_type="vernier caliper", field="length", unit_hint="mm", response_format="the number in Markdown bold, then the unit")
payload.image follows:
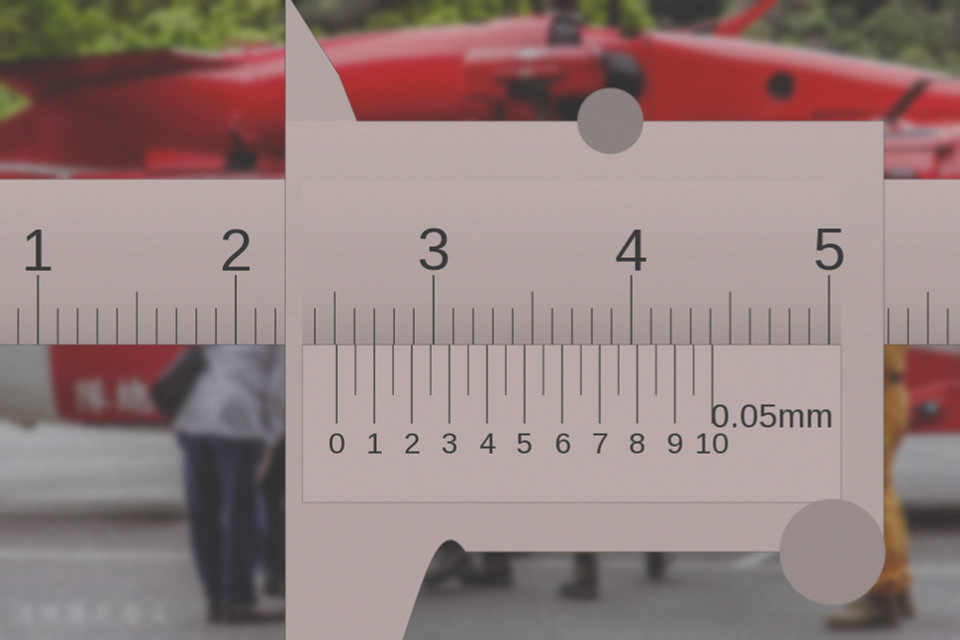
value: **25.1** mm
